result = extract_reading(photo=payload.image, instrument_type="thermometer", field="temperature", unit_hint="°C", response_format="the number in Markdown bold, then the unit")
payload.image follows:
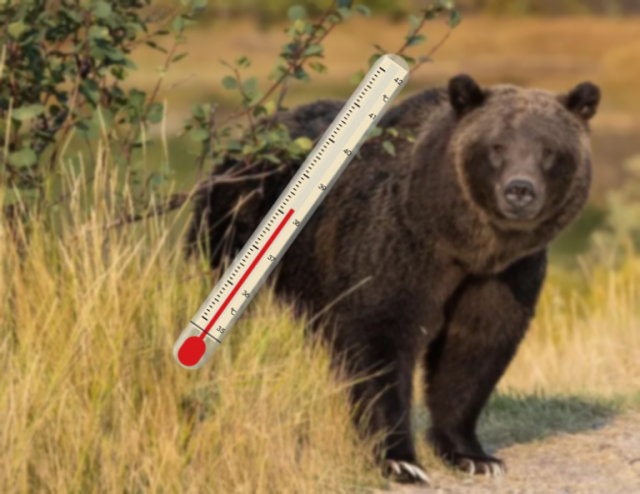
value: **38.2** °C
